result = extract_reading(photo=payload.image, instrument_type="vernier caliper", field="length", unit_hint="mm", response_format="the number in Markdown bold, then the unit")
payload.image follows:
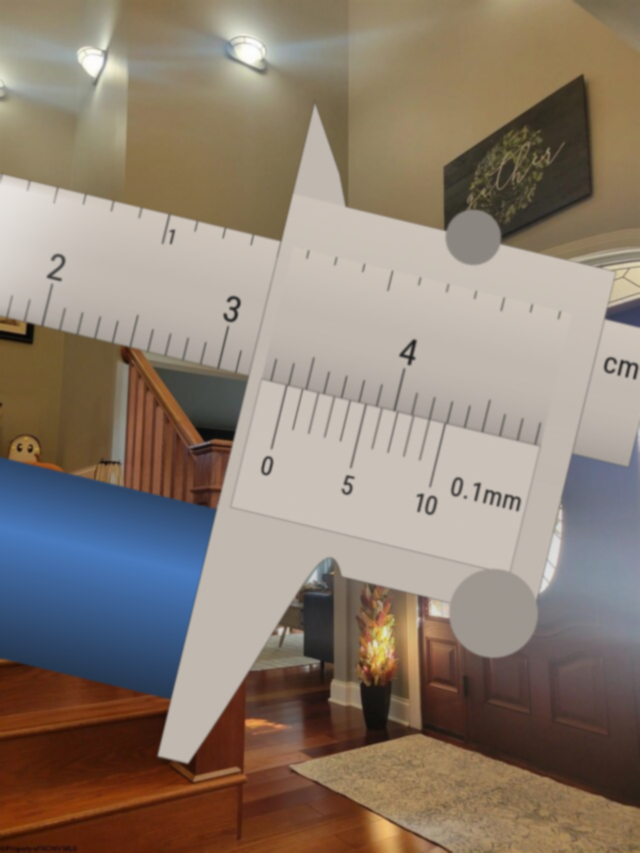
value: **33.9** mm
